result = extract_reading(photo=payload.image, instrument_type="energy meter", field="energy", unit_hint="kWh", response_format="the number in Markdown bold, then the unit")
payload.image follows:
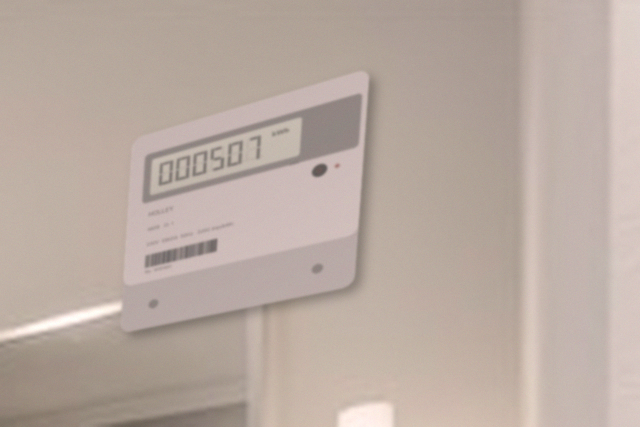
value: **507** kWh
